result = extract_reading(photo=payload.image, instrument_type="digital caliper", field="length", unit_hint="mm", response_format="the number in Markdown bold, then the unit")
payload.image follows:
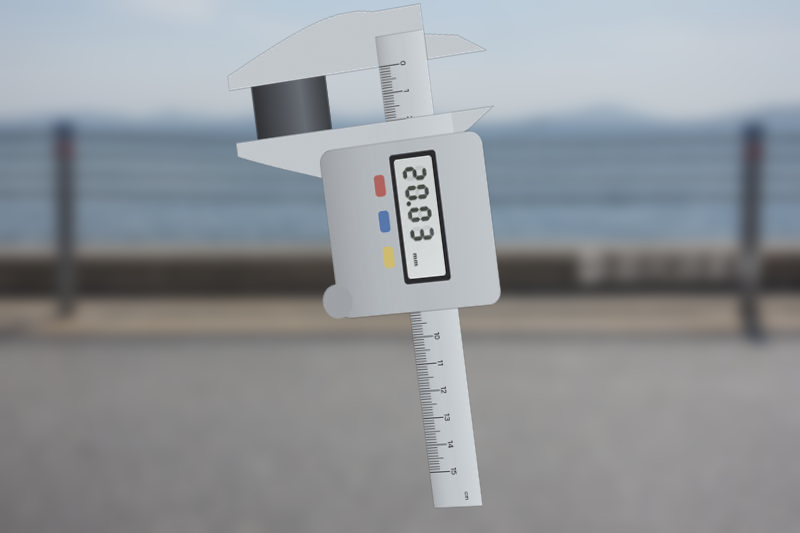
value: **20.03** mm
